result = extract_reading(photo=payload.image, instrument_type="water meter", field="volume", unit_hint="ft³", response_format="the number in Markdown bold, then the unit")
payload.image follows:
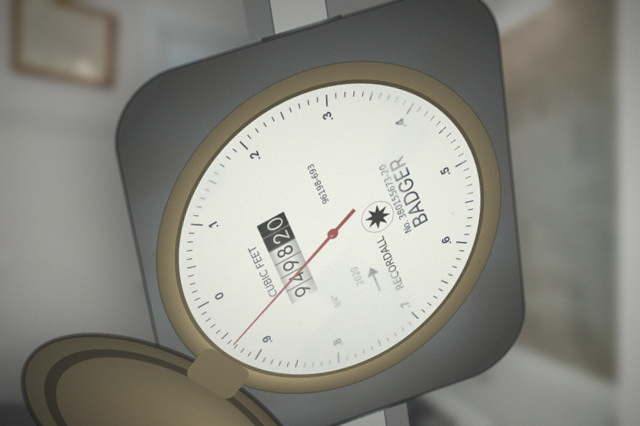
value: **949819.93** ft³
